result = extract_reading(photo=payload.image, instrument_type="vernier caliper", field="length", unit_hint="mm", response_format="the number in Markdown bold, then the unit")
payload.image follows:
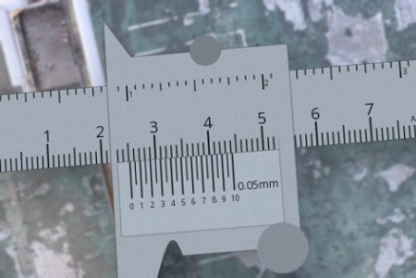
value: **25.2** mm
